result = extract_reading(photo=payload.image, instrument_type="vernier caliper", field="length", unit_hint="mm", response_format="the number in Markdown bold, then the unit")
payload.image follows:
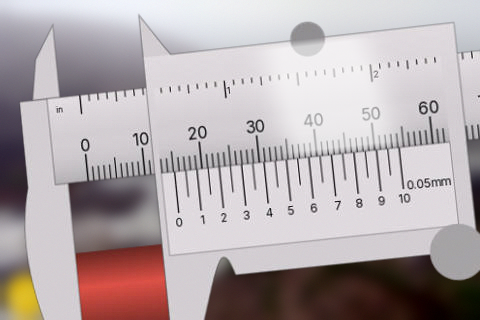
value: **15.2** mm
